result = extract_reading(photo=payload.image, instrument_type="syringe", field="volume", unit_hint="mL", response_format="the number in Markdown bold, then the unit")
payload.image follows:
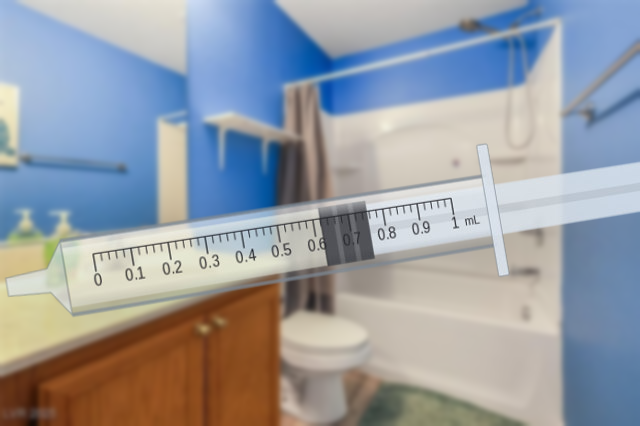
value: **0.62** mL
